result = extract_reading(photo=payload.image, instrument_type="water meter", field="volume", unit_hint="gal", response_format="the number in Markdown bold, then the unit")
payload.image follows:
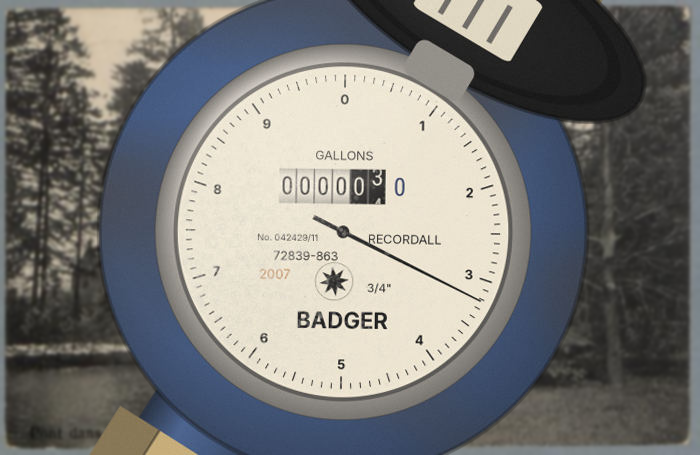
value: **33.2** gal
